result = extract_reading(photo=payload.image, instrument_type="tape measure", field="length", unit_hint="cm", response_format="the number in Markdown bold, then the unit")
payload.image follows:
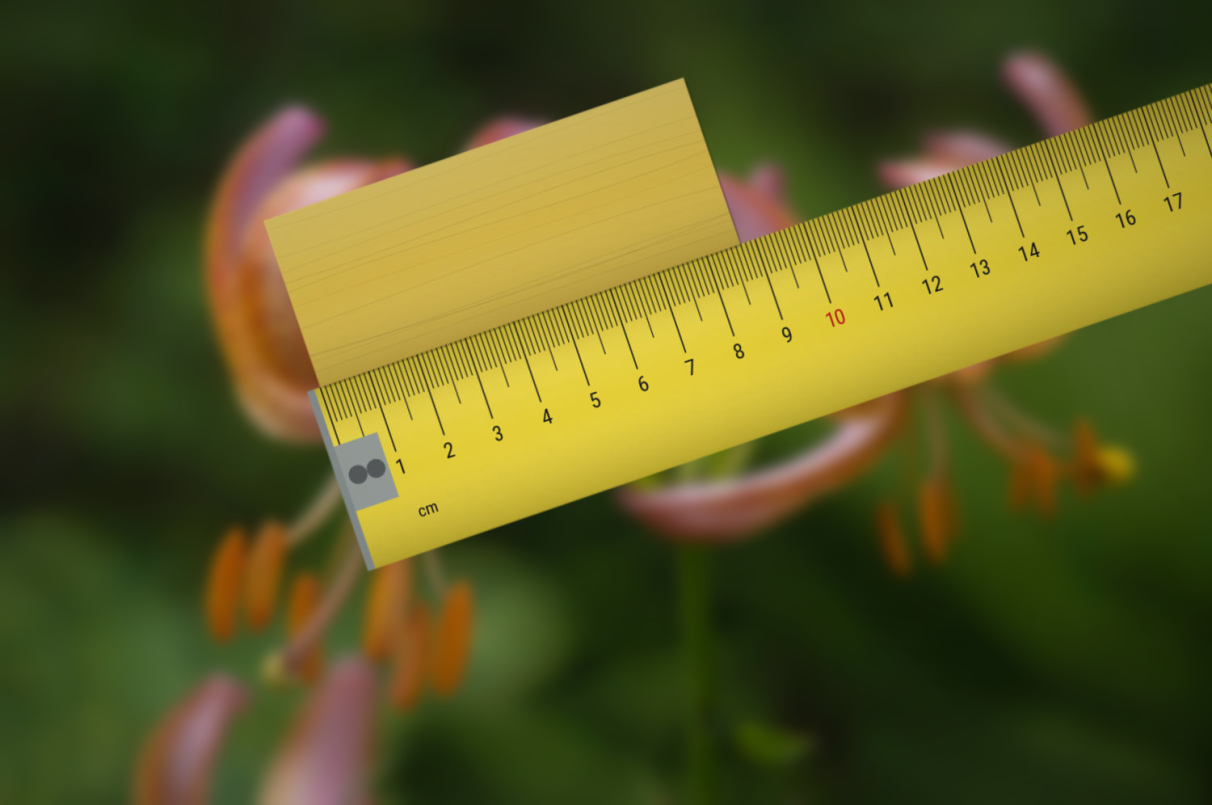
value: **8.7** cm
